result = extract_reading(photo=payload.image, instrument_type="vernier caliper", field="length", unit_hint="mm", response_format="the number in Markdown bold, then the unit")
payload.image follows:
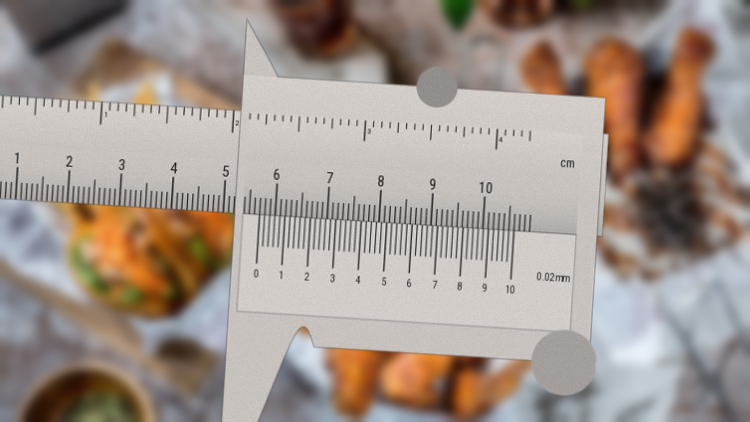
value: **57.0** mm
